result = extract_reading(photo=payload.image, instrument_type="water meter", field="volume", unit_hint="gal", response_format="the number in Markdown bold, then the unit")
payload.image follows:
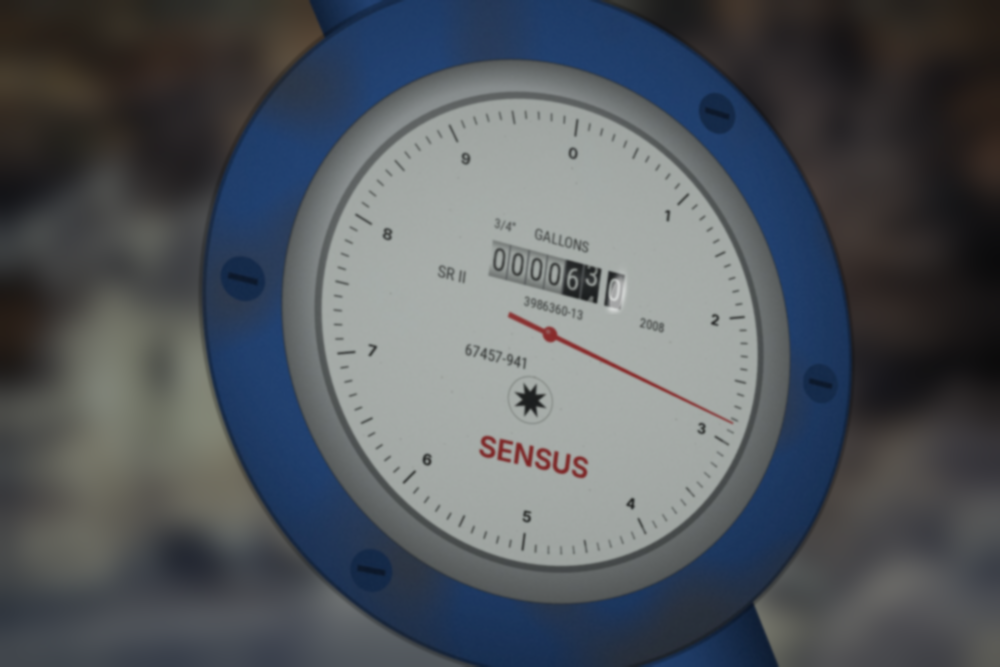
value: **632.8** gal
